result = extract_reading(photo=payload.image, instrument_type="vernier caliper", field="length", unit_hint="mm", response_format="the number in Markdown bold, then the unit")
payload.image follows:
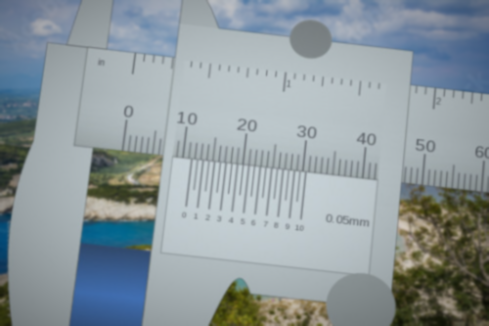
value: **11.5** mm
